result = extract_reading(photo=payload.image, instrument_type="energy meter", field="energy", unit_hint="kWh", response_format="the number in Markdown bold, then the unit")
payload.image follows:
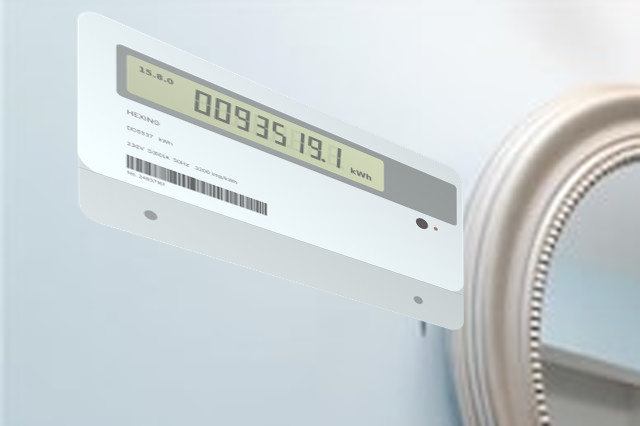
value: **93519.1** kWh
